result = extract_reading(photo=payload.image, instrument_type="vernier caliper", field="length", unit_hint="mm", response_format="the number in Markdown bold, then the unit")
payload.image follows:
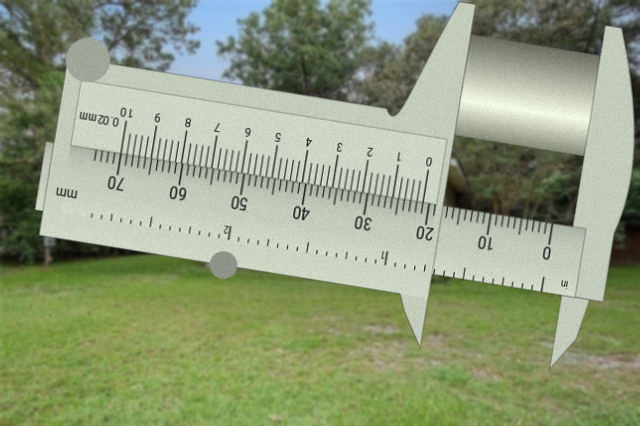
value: **21.0** mm
